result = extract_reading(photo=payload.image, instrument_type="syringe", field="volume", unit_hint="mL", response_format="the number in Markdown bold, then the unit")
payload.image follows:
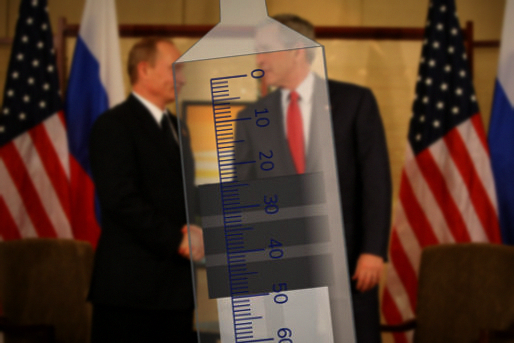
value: **24** mL
